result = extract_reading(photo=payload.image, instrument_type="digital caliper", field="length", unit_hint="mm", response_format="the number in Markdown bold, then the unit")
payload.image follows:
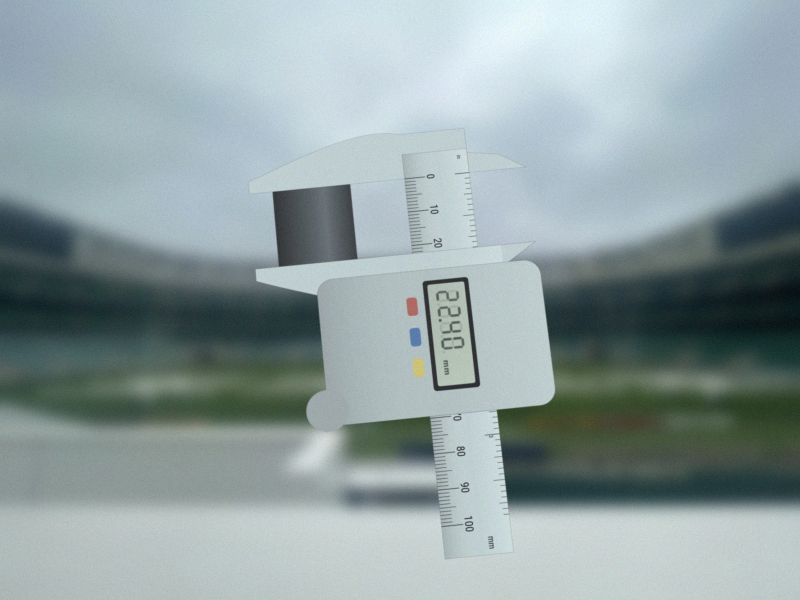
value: **22.40** mm
